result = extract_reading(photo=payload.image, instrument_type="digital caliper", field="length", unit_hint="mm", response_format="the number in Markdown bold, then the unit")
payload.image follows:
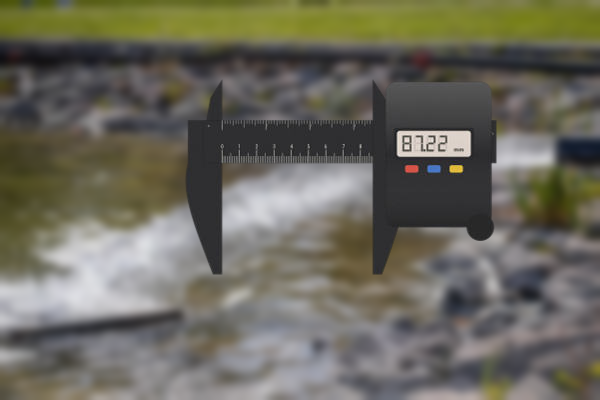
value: **87.22** mm
